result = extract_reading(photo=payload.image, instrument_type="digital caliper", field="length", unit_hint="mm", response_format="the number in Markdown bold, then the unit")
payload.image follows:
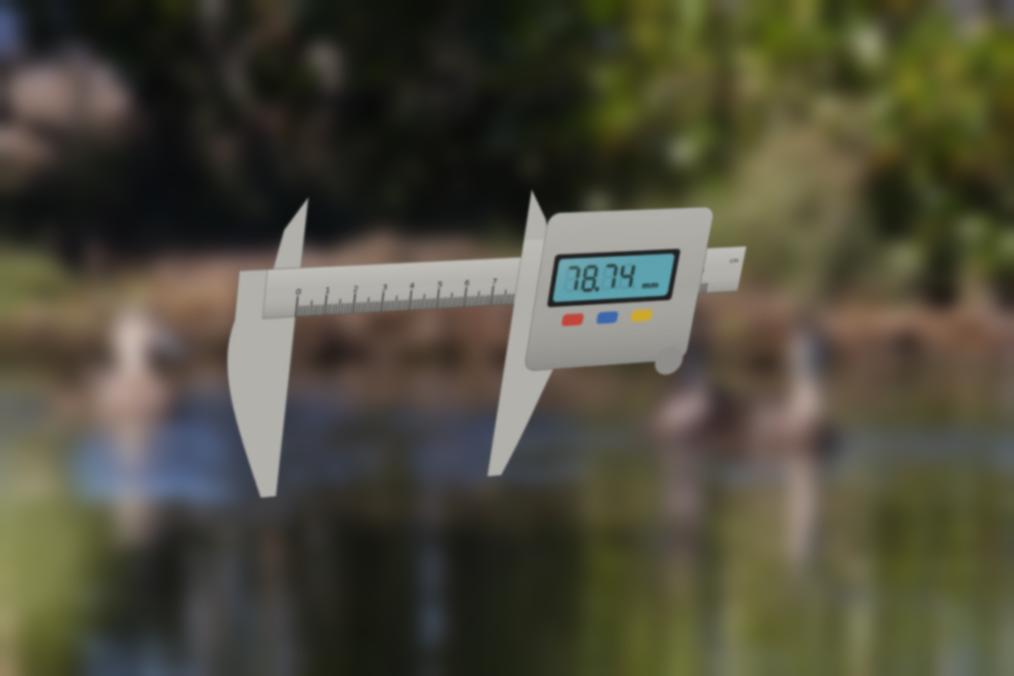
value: **78.74** mm
